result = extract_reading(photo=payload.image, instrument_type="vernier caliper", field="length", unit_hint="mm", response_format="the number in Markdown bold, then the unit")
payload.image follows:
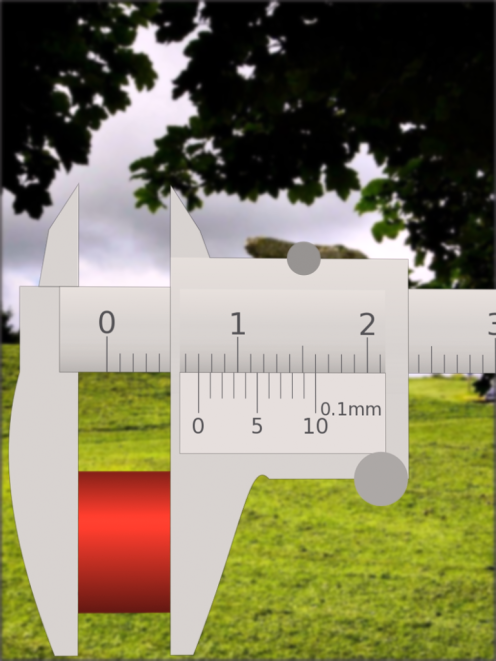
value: **7.0** mm
